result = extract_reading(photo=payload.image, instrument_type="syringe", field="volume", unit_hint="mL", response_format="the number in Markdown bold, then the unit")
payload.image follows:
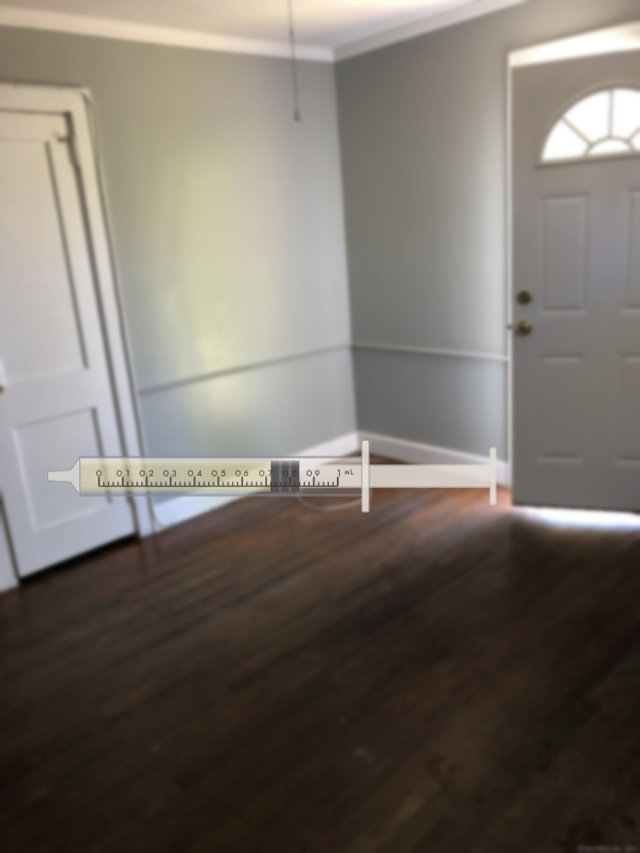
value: **0.72** mL
